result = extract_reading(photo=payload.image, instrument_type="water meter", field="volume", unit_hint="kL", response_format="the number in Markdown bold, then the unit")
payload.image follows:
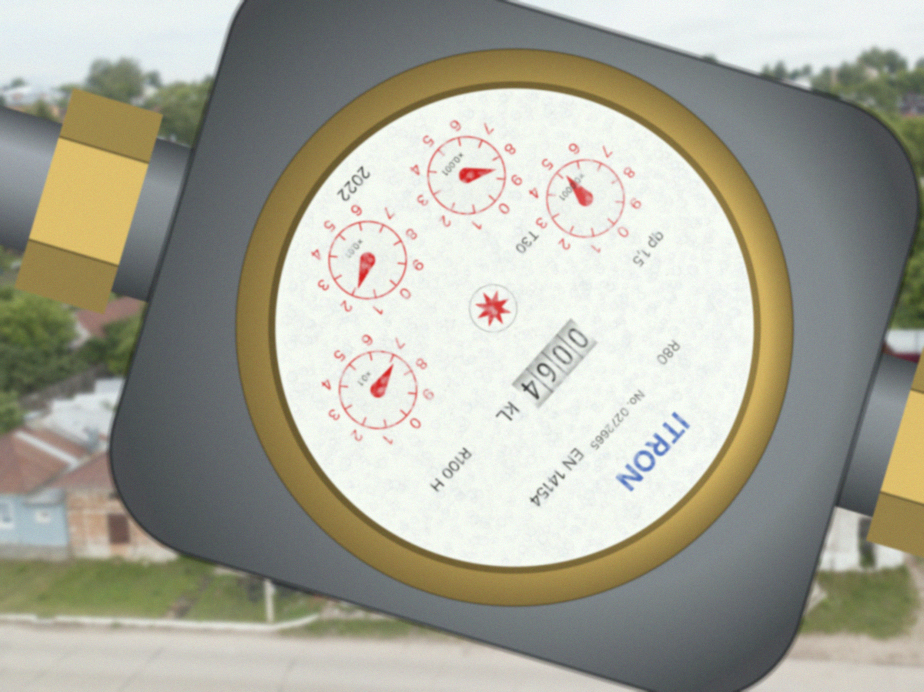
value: **64.7185** kL
